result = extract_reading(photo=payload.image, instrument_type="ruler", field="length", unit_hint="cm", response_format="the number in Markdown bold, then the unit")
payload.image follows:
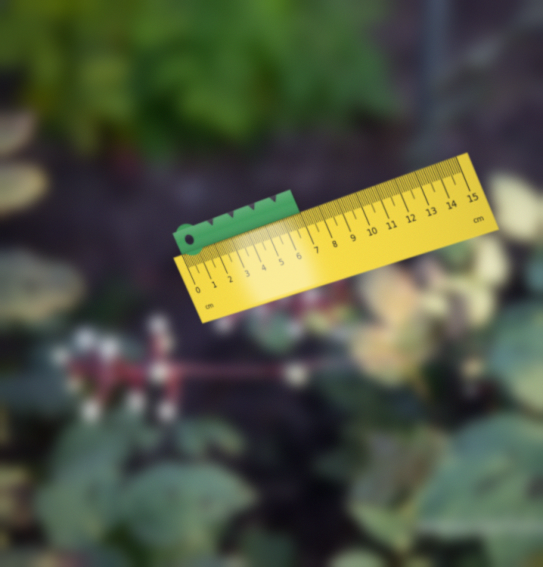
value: **7** cm
